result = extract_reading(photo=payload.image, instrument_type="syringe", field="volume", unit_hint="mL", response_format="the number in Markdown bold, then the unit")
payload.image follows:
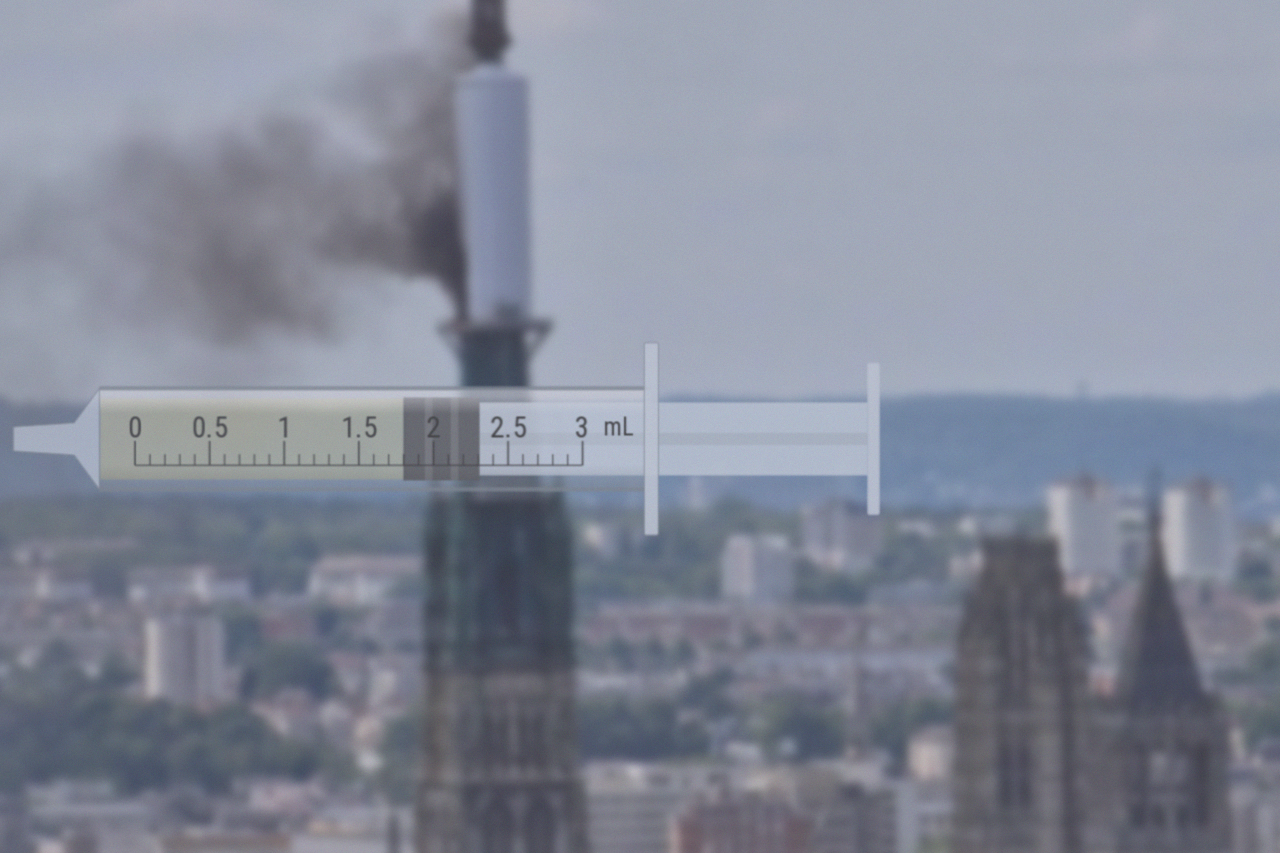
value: **1.8** mL
